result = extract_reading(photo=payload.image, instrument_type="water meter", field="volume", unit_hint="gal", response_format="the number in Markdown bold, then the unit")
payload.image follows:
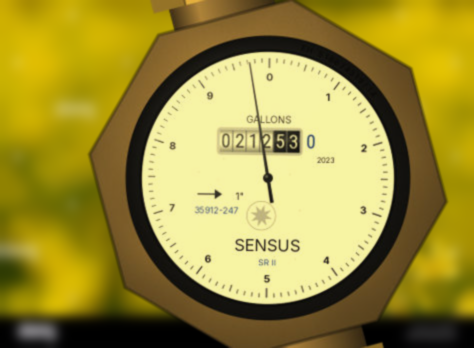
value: **212529.7** gal
